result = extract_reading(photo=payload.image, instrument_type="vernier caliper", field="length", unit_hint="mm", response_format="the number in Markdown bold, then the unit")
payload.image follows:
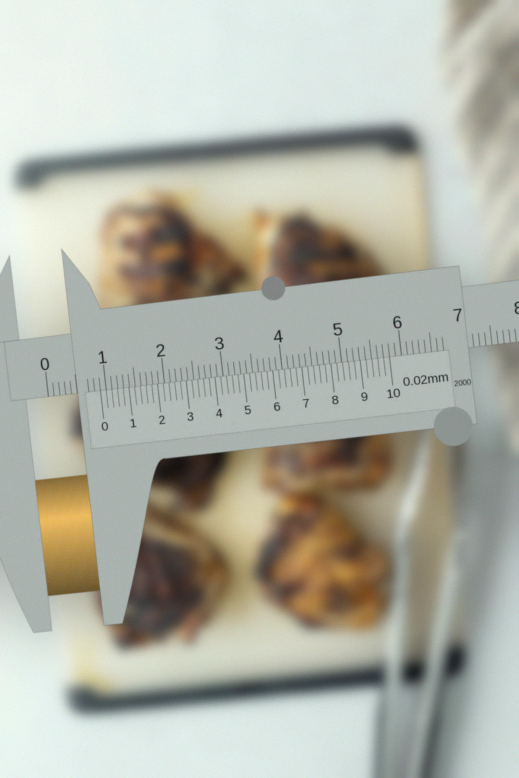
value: **9.0** mm
